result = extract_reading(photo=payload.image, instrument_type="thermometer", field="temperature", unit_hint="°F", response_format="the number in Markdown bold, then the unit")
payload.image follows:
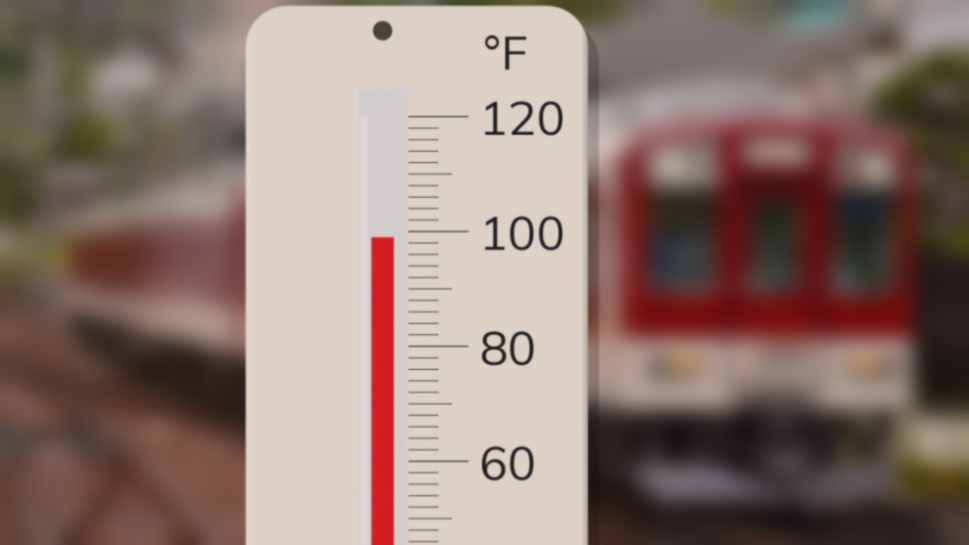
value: **99** °F
